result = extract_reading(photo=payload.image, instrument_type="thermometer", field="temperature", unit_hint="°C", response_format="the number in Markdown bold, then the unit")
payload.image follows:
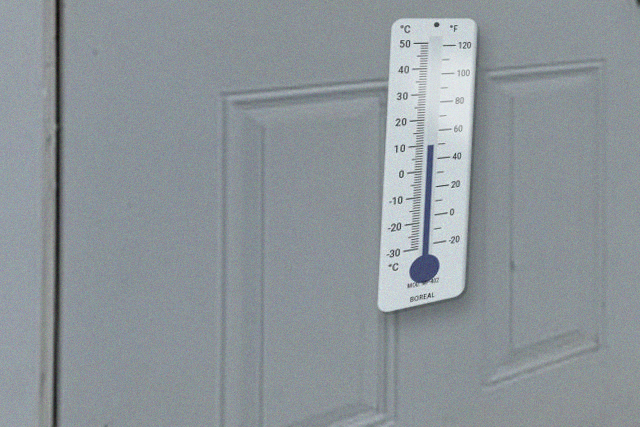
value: **10** °C
